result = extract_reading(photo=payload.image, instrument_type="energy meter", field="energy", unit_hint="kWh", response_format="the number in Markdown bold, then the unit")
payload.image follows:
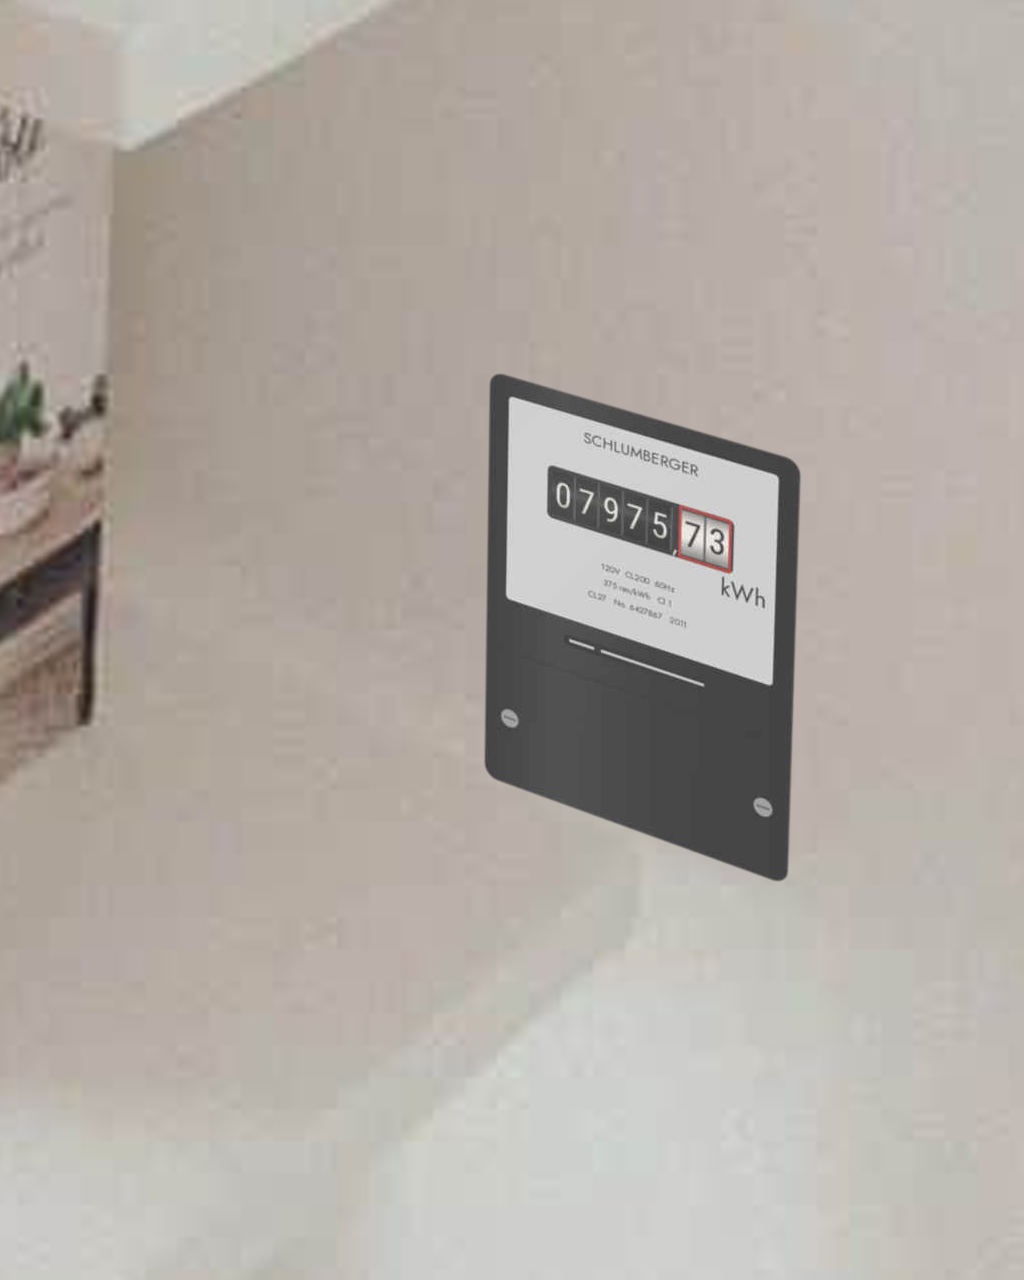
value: **7975.73** kWh
